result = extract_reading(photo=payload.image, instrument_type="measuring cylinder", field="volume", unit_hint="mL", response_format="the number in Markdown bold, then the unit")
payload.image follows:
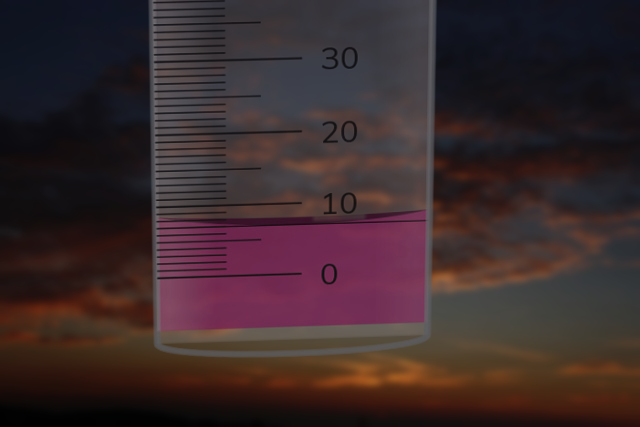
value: **7** mL
